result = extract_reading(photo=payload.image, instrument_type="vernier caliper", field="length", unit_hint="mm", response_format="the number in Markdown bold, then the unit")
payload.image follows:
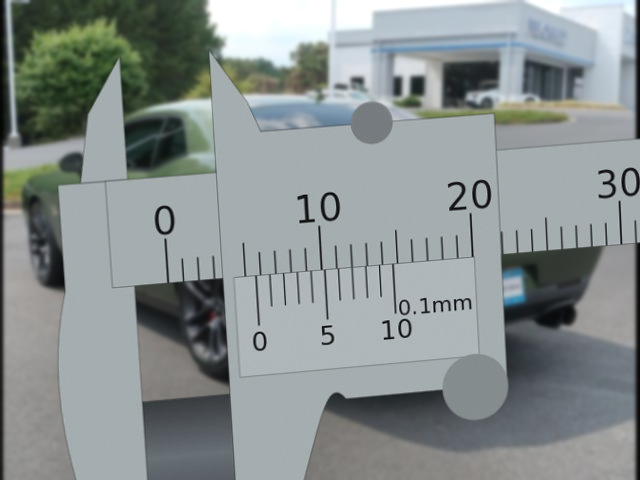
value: **5.7** mm
